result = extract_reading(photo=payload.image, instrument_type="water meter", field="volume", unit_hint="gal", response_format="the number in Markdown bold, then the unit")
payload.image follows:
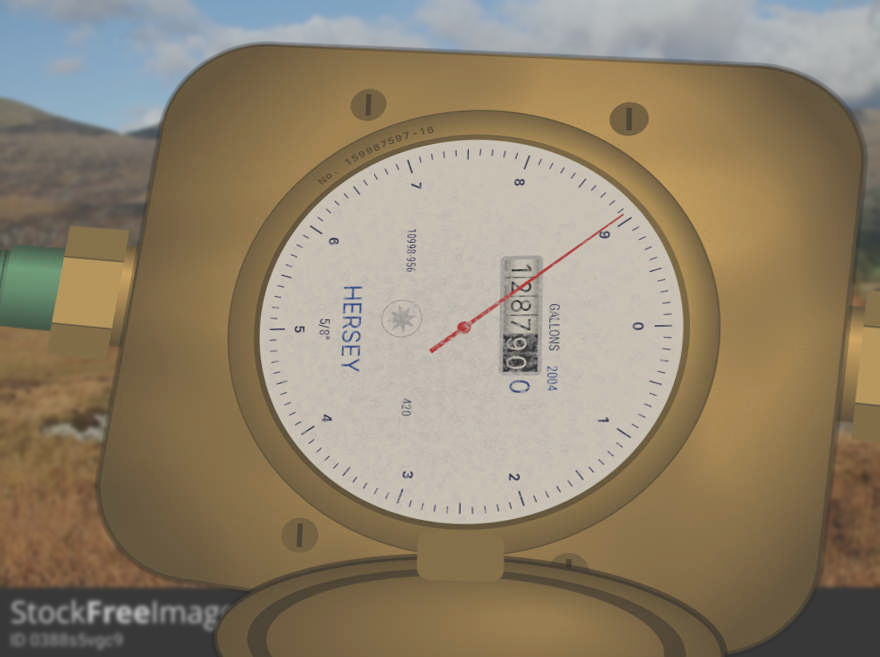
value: **1287898.9** gal
